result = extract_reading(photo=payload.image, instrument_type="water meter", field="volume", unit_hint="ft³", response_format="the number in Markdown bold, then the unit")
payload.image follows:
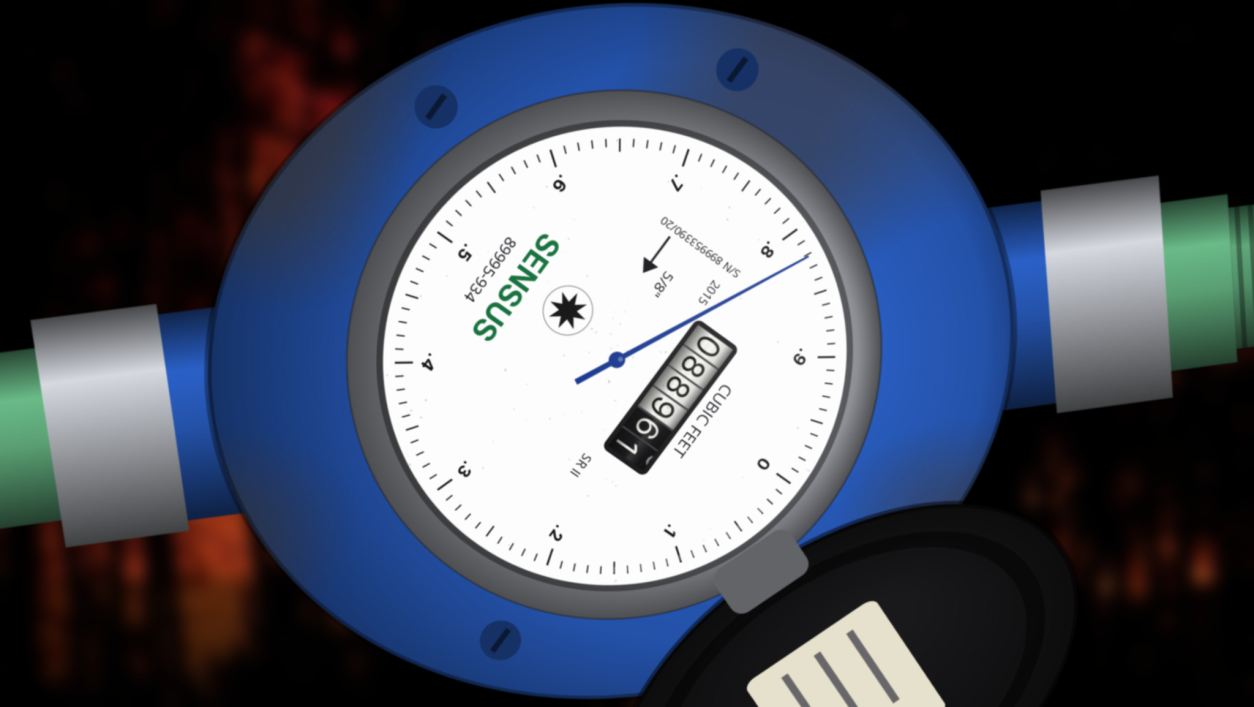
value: **88960.82** ft³
